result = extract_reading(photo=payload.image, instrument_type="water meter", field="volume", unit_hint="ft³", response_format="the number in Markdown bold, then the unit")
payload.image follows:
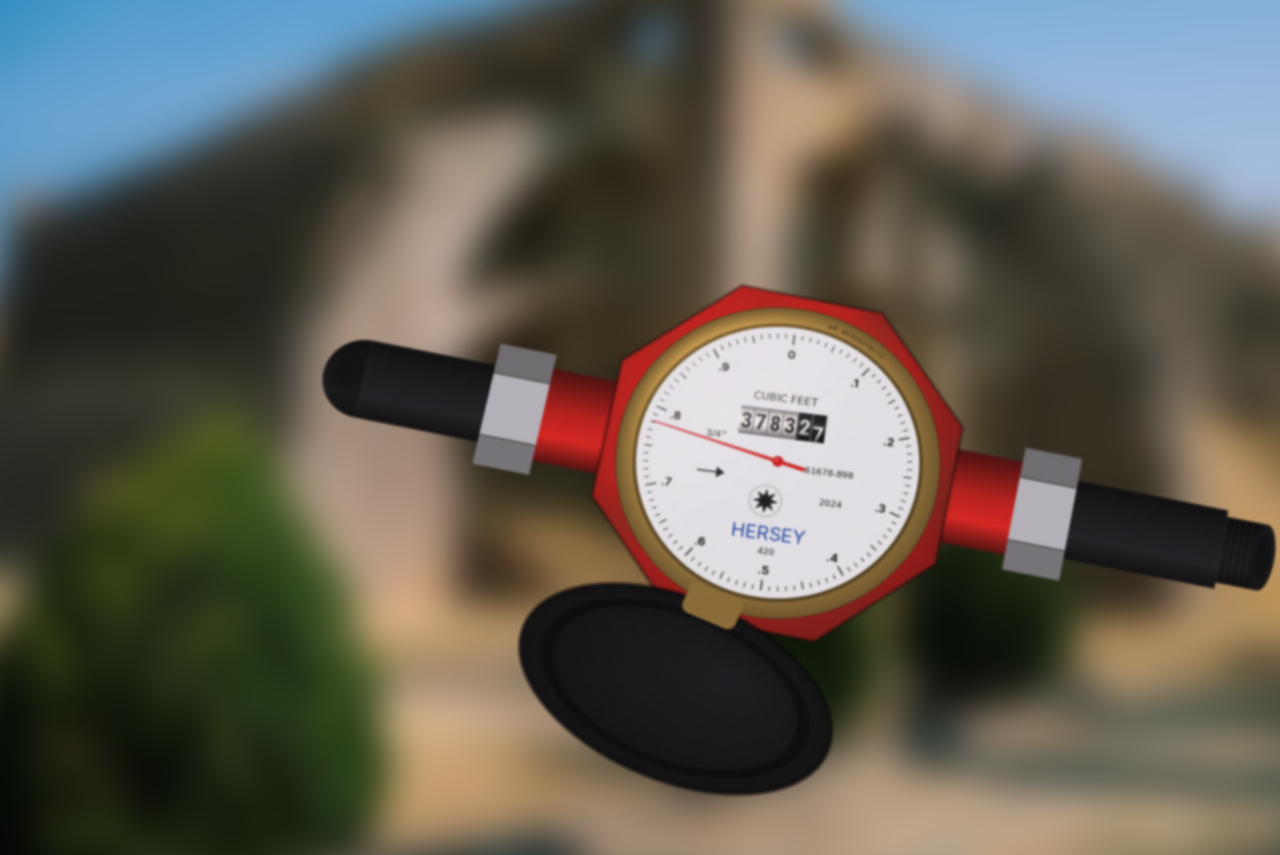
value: **378326.78** ft³
